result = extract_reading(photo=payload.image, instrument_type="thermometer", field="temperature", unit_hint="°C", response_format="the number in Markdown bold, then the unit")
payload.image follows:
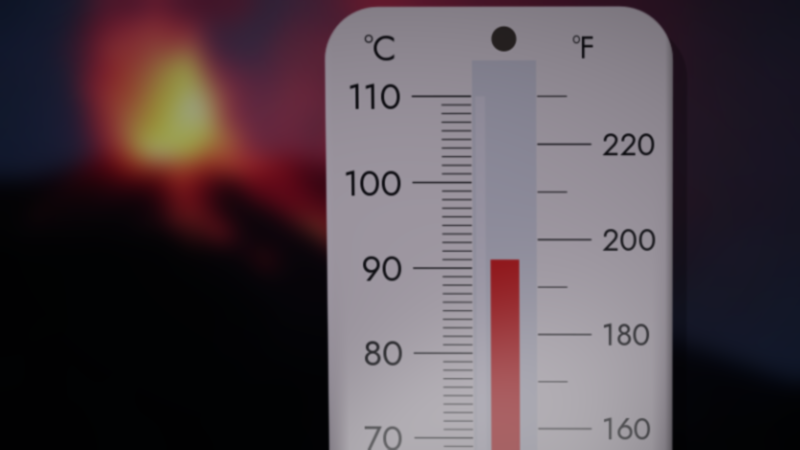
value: **91** °C
